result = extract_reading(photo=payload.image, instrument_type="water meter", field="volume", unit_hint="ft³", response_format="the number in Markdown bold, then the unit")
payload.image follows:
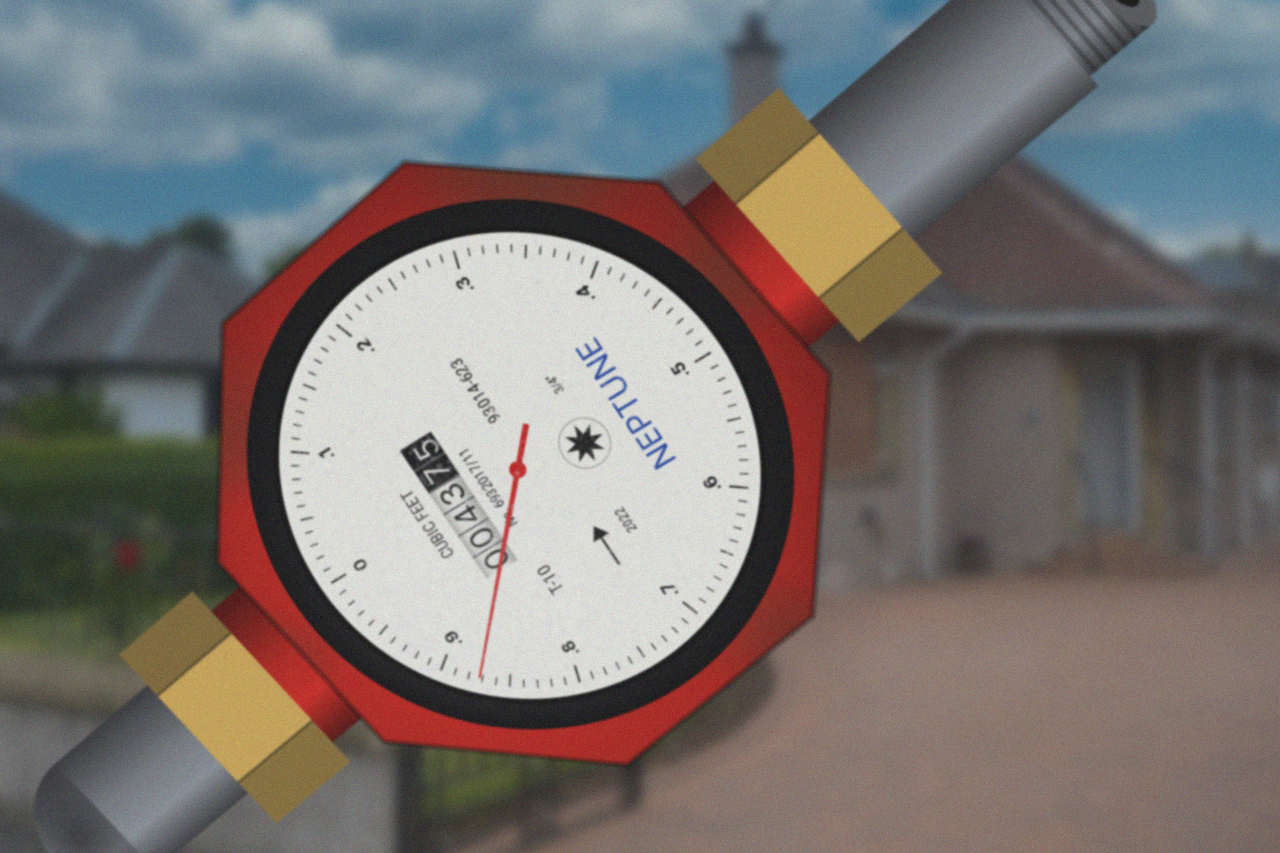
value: **4374.87** ft³
